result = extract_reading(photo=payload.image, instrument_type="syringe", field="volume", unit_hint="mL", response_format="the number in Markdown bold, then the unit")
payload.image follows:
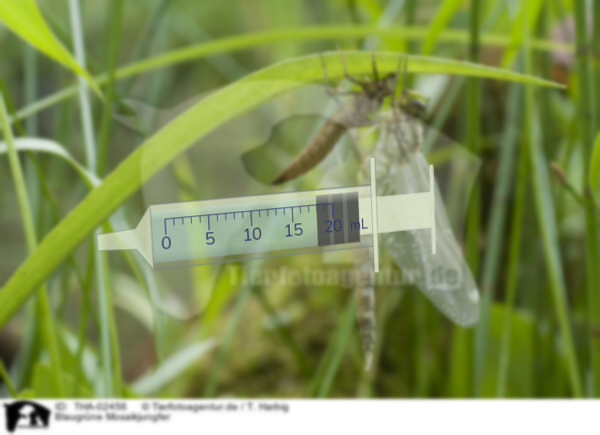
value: **18** mL
